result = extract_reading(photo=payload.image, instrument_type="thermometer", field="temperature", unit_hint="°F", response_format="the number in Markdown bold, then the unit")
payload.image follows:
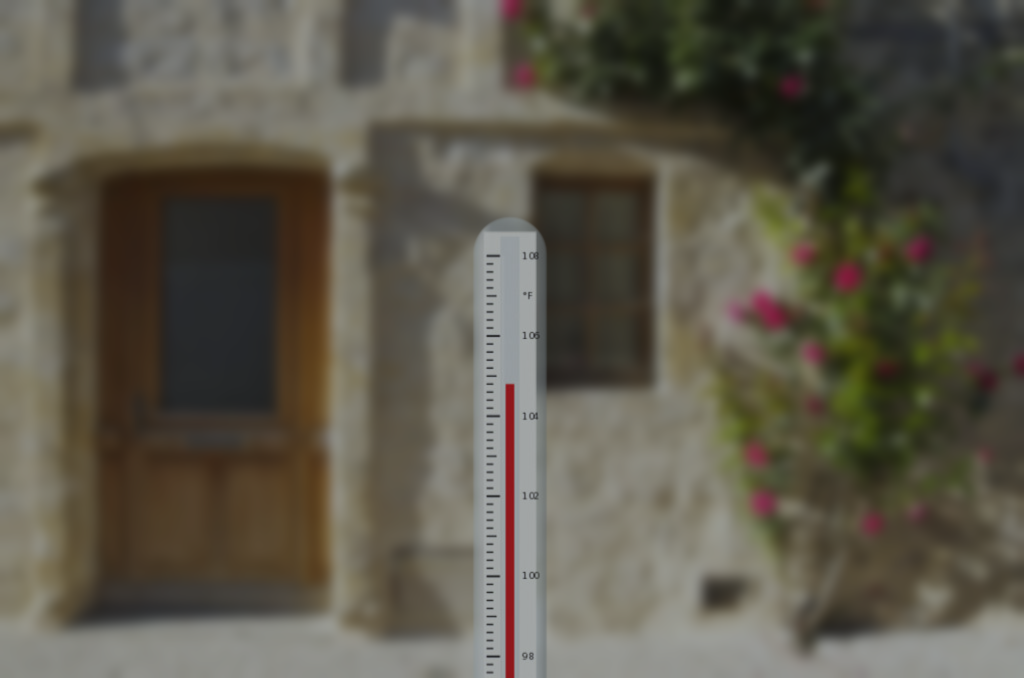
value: **104.8** °F
